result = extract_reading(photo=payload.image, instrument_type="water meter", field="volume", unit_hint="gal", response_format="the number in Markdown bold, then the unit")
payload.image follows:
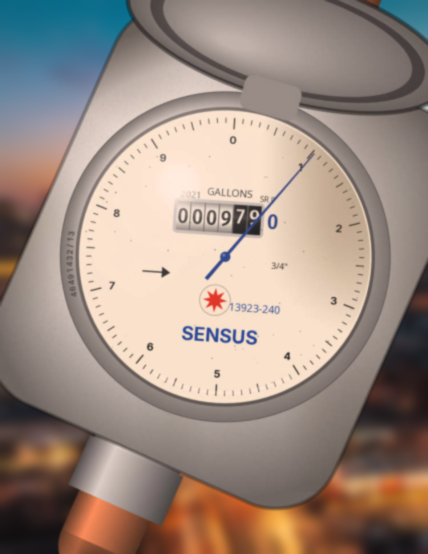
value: **9791.0** gal
